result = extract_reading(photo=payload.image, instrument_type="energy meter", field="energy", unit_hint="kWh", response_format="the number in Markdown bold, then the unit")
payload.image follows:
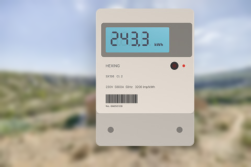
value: **243.3** kWh
